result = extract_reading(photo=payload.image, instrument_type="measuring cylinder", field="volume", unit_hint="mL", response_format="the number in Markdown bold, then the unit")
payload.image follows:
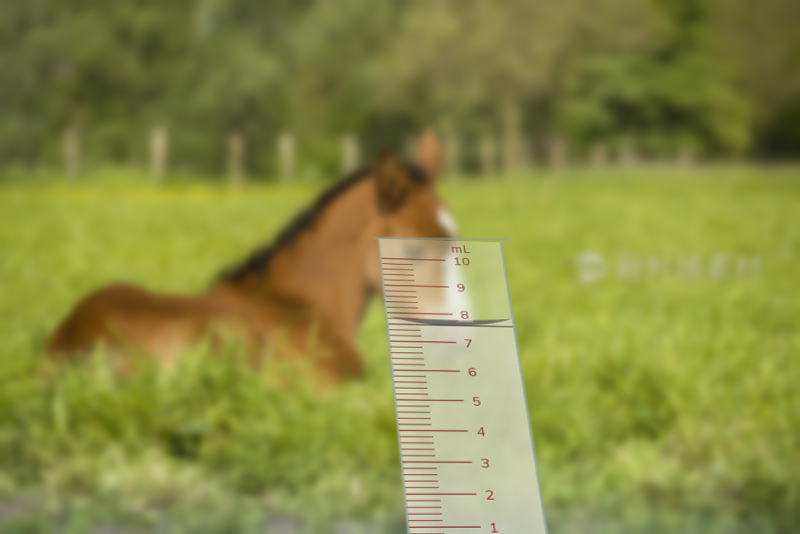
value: **7.6** mL
